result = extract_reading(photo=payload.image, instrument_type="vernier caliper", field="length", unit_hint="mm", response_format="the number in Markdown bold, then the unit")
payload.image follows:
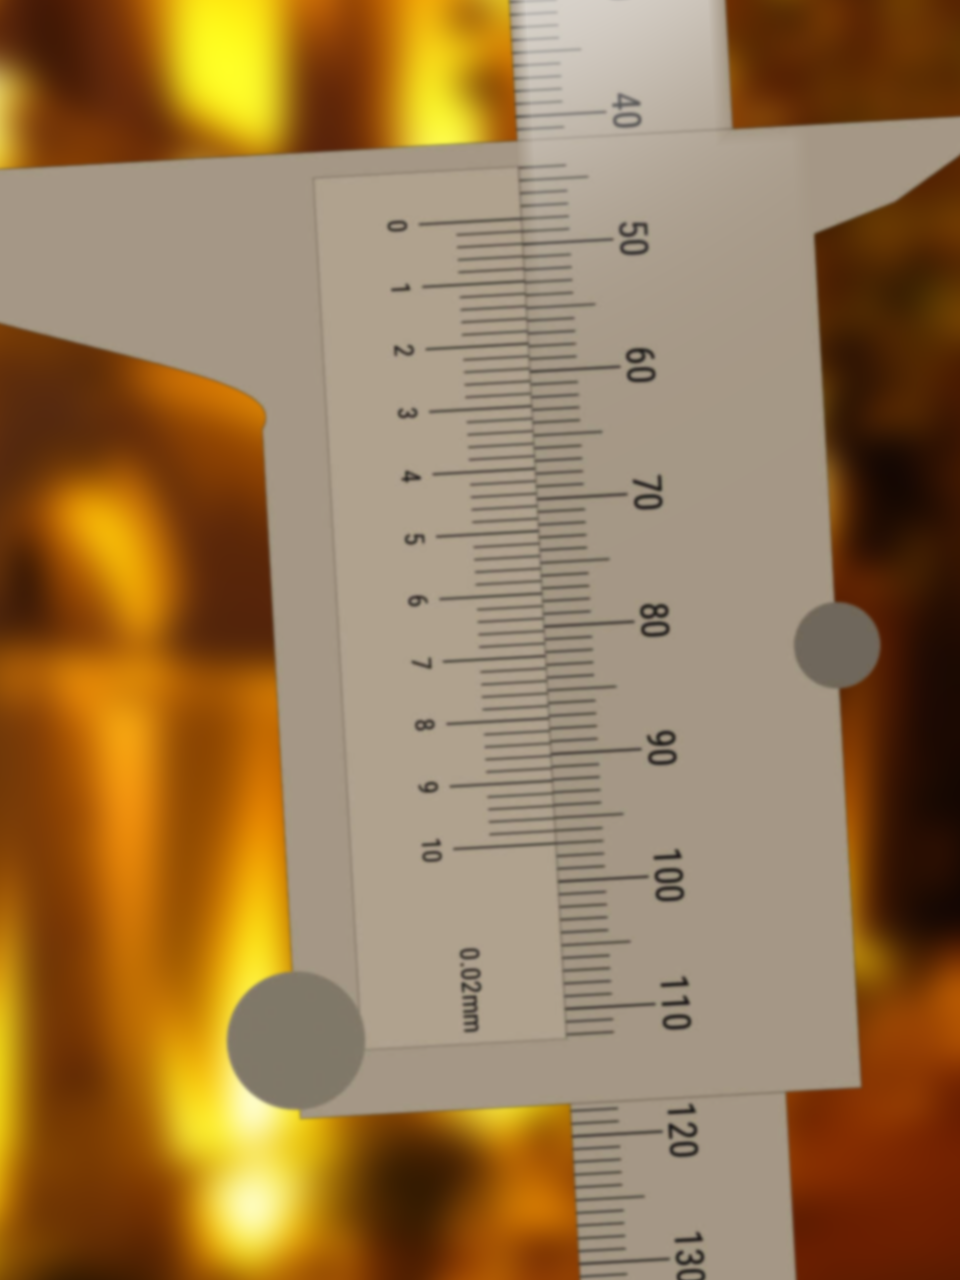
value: **48.0** mm
